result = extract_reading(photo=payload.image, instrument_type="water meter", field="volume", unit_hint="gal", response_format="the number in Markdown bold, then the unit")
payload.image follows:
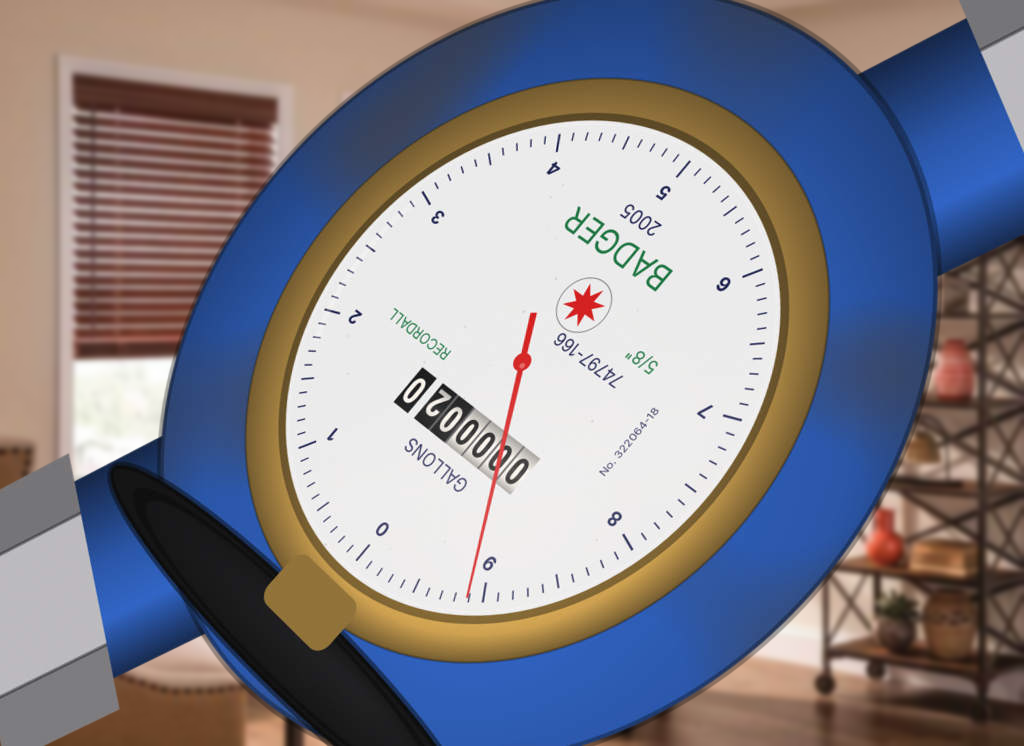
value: **19.1** gal
